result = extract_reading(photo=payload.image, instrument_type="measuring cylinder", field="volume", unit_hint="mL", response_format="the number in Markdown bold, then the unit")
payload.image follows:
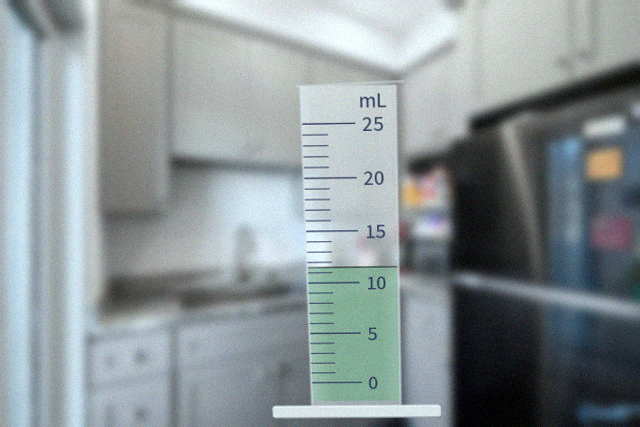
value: **11.5** mL
